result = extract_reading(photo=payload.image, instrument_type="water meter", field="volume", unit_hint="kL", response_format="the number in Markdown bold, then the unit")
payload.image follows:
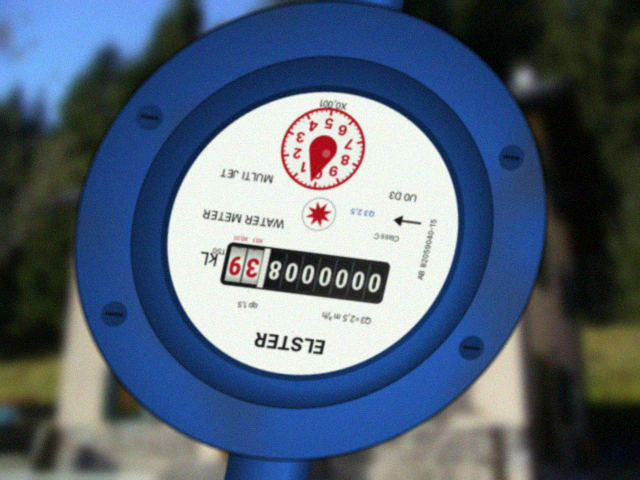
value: **8.390** kL
